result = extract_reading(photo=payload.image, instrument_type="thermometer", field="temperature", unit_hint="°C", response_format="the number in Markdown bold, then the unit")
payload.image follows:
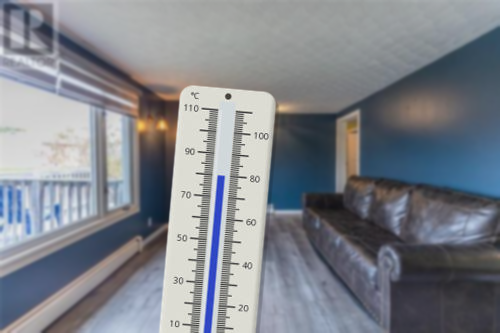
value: **80** °C
